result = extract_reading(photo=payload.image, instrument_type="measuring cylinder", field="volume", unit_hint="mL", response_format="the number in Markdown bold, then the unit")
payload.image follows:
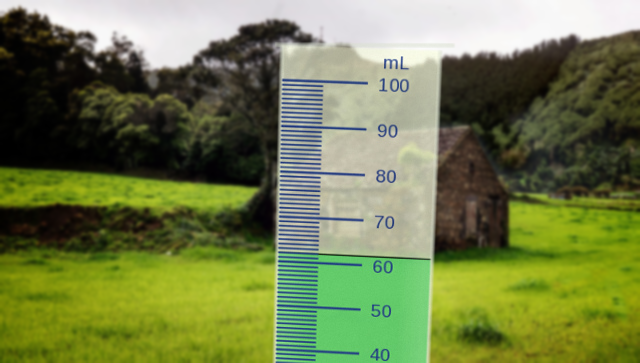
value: **62** mL
